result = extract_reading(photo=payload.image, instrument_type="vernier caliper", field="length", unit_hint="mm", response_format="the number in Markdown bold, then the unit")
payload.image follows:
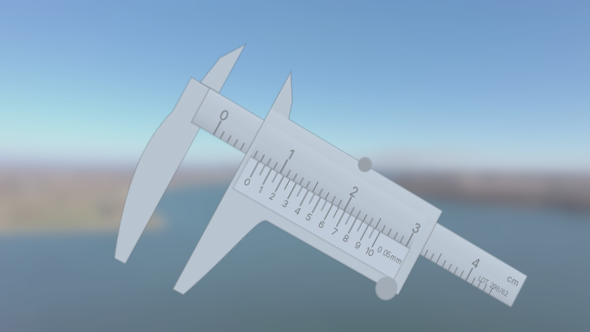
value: **6.8** mm
